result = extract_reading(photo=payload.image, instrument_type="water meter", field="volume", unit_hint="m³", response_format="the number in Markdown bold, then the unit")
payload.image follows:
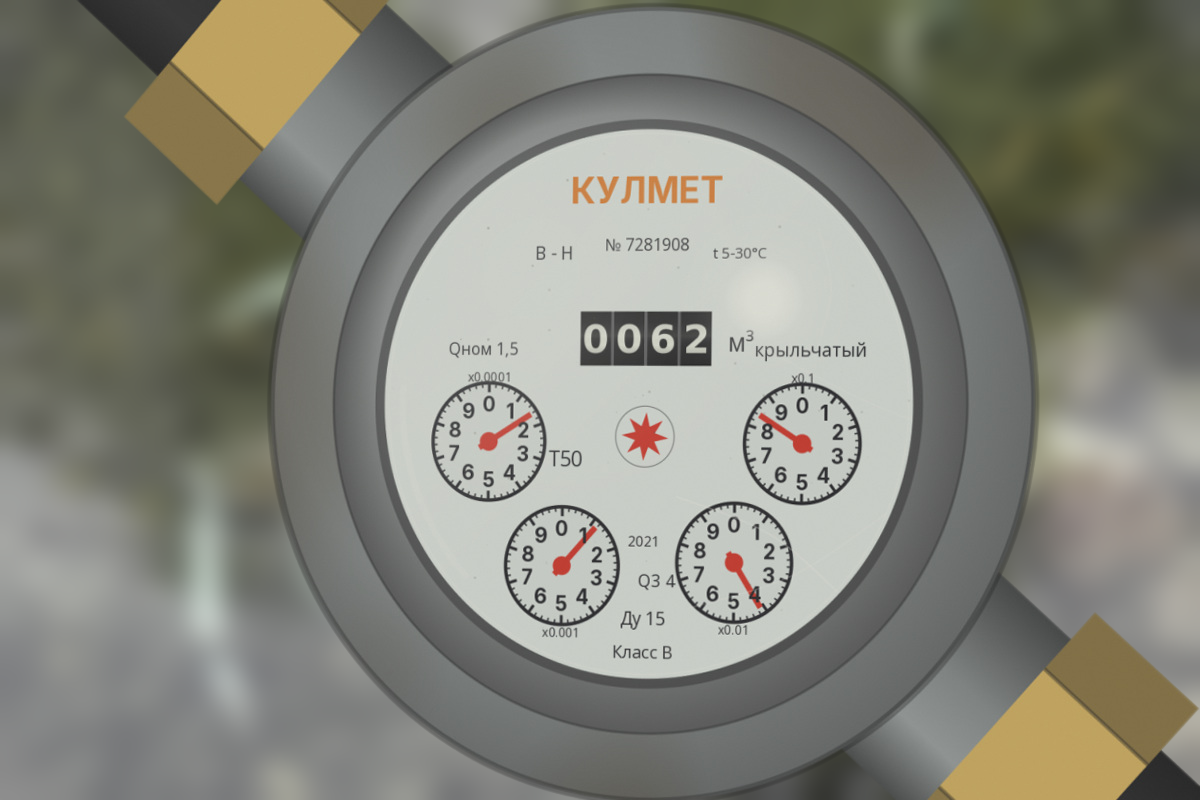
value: **62.8411** m³
